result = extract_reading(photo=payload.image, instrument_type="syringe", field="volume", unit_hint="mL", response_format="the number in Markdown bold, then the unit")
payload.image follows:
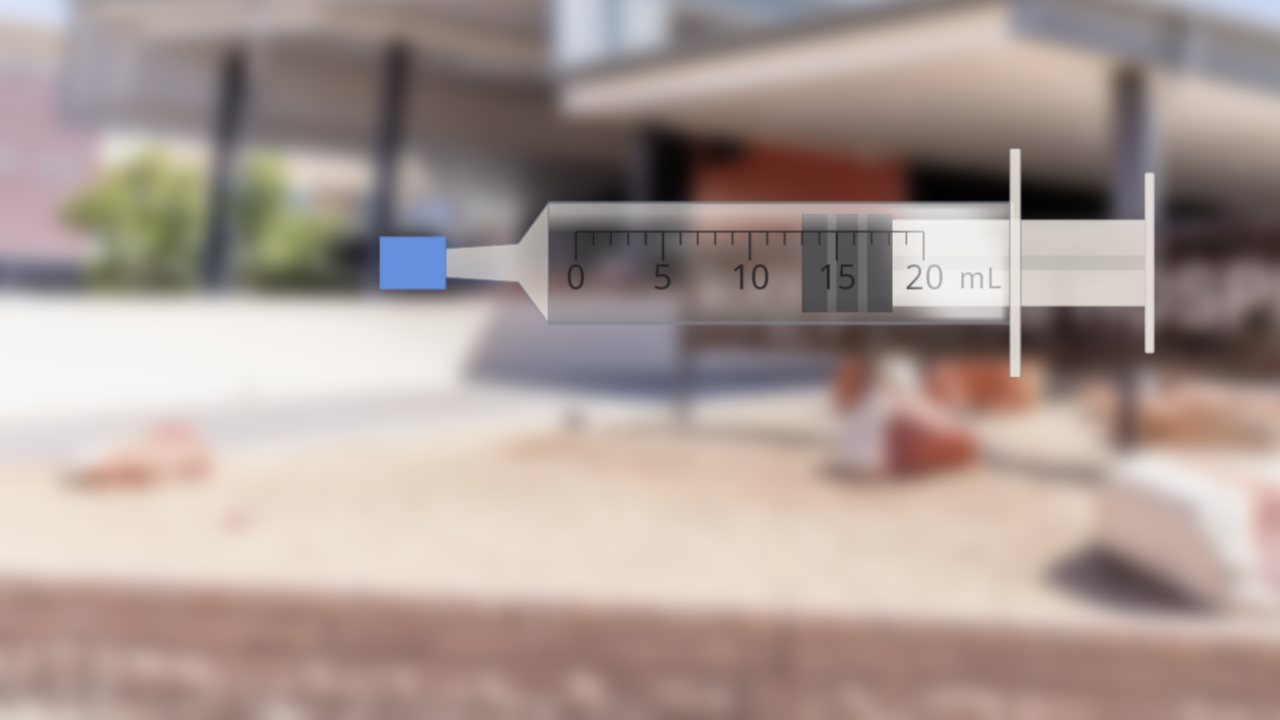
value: **13** mL
